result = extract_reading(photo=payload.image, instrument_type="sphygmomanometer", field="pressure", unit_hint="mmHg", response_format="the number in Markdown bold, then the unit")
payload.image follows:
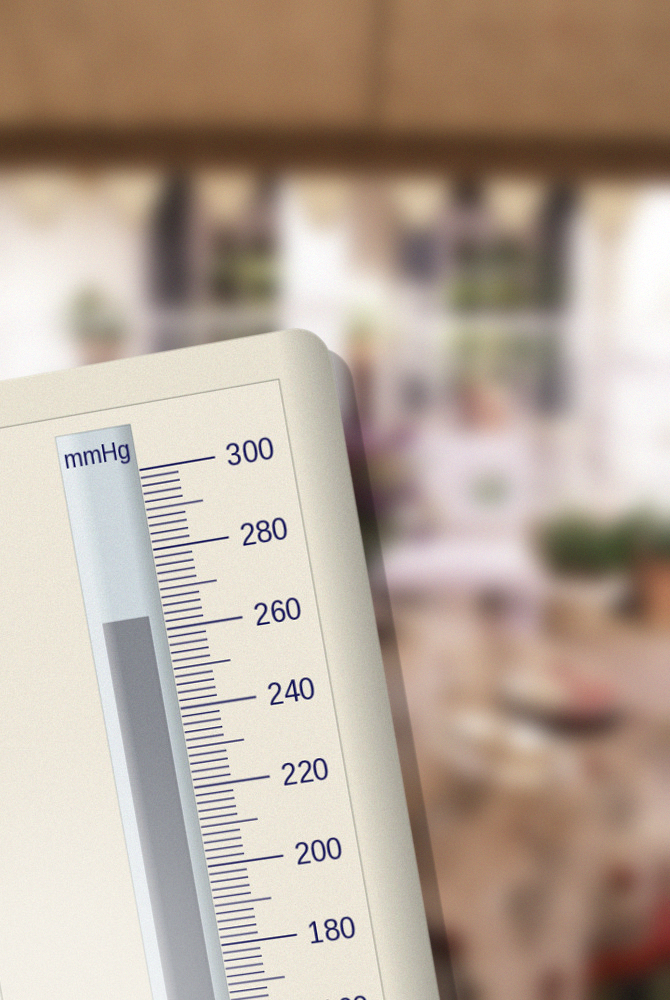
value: **264** mmHg
